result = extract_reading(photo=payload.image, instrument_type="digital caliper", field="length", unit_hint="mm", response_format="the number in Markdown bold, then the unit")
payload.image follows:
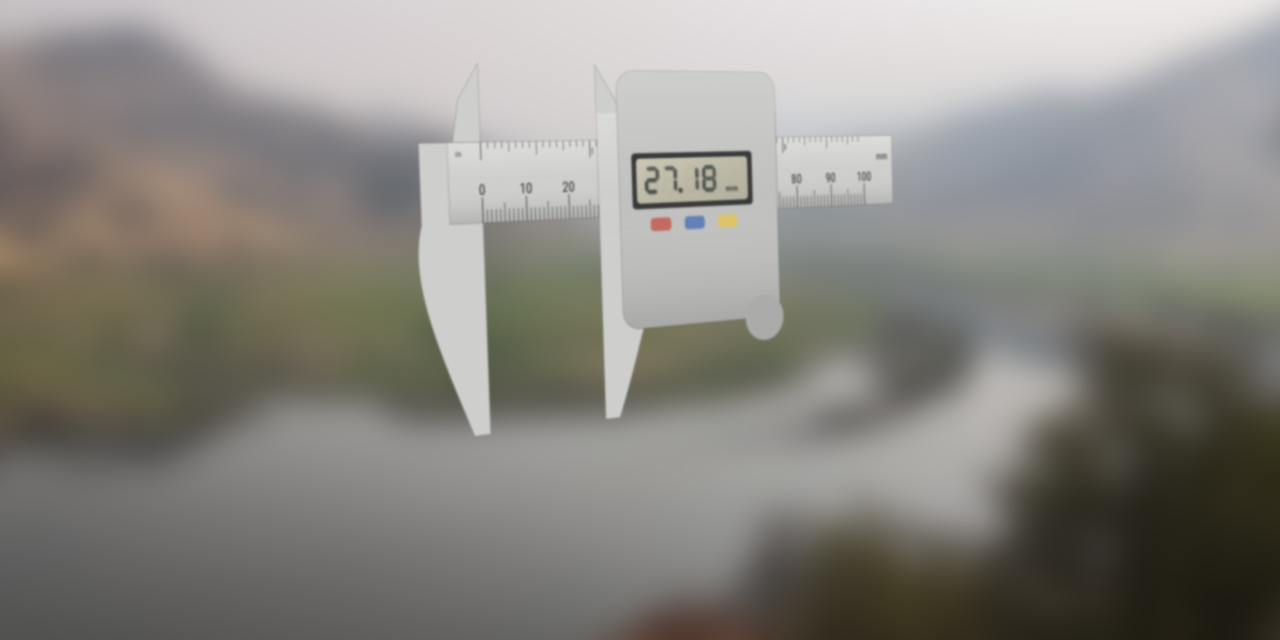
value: **27.18** mm
